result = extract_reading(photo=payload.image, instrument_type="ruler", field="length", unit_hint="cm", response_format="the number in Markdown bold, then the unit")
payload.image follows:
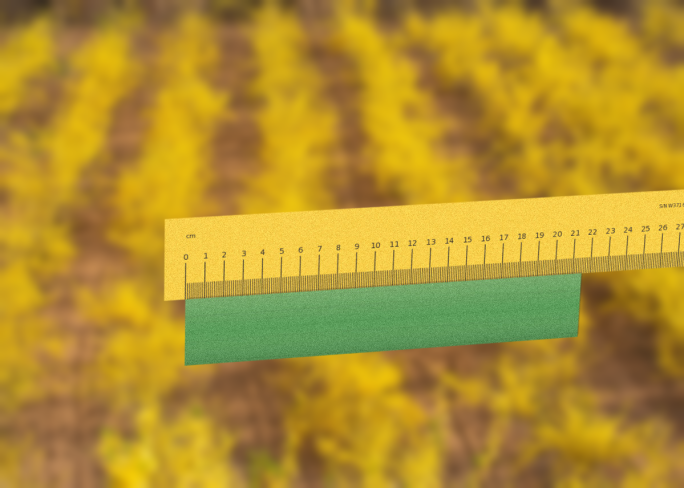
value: **21.5** cm
